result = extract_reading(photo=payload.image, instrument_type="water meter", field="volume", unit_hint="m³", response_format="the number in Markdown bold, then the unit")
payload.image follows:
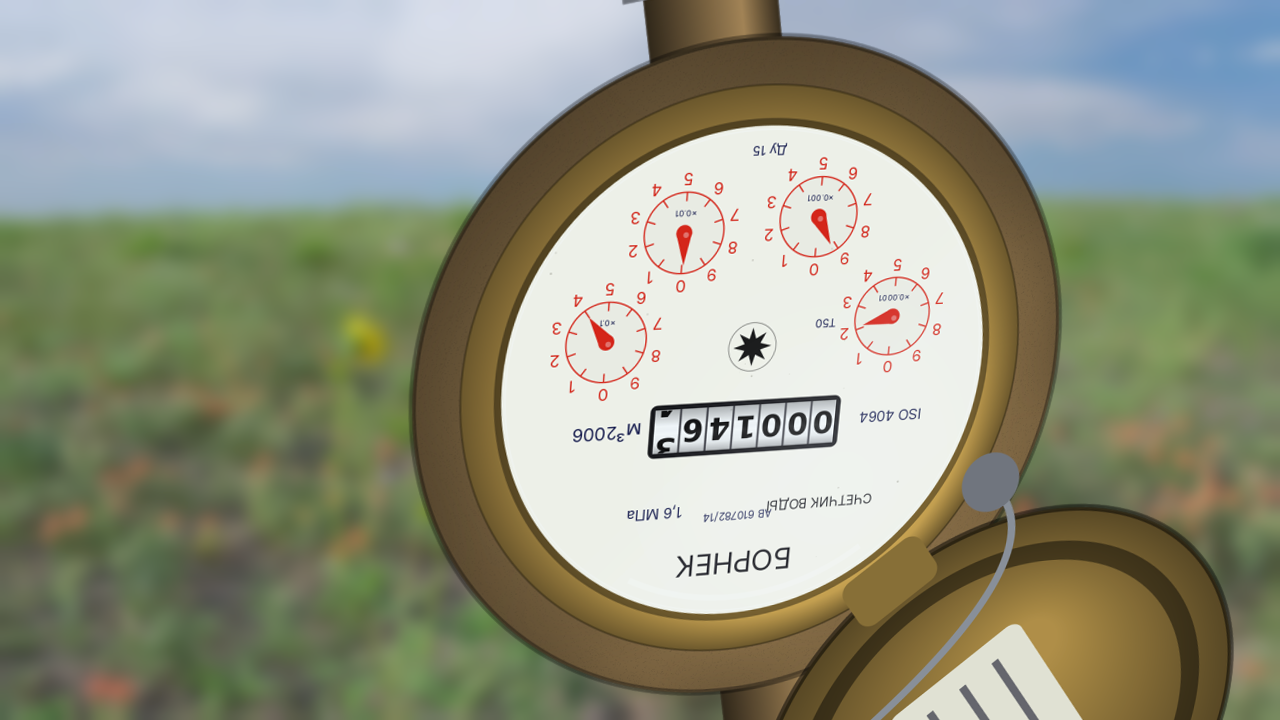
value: **1463.3992** m³
